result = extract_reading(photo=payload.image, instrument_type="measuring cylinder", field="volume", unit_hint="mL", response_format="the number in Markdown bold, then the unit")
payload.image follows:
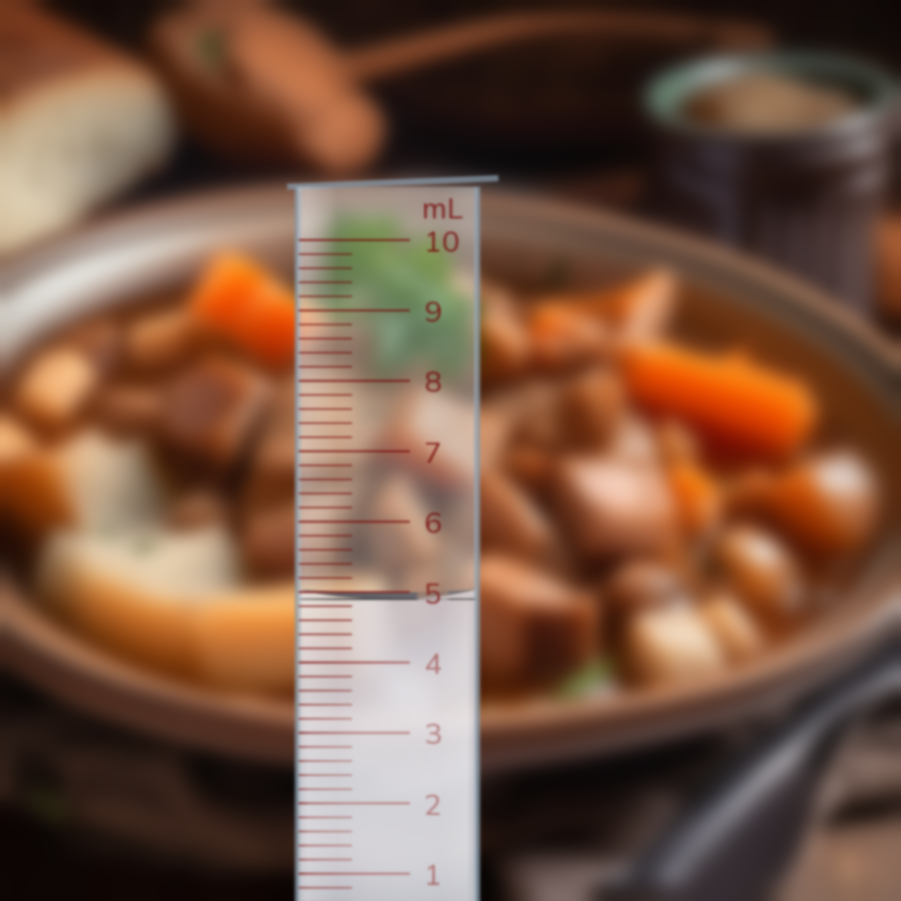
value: **4.9** mL
